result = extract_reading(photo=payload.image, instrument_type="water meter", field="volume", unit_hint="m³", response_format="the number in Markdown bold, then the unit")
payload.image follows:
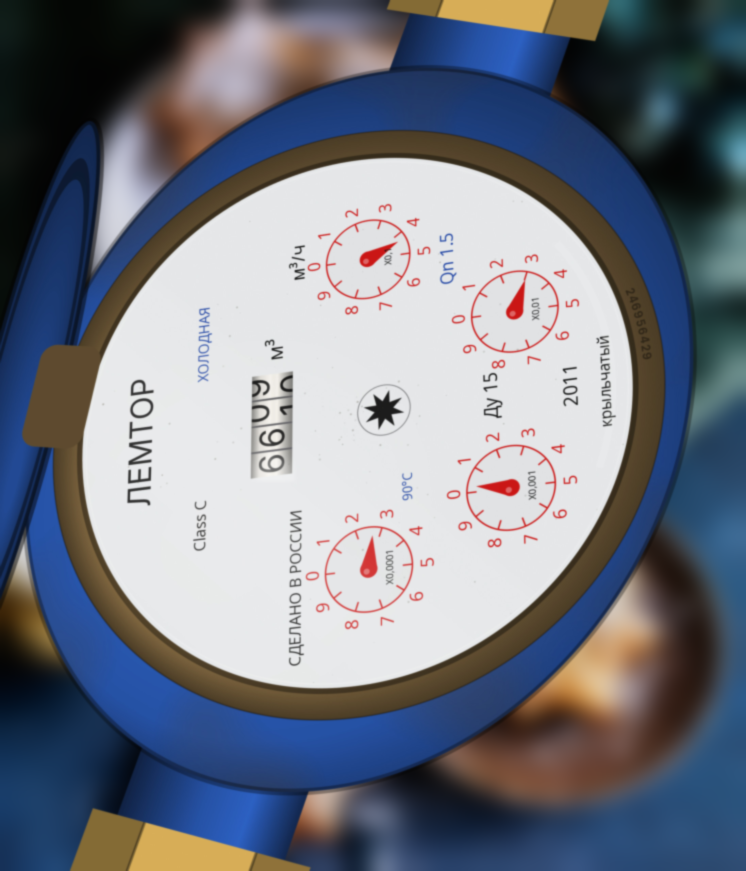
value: **6609.4302** m³
